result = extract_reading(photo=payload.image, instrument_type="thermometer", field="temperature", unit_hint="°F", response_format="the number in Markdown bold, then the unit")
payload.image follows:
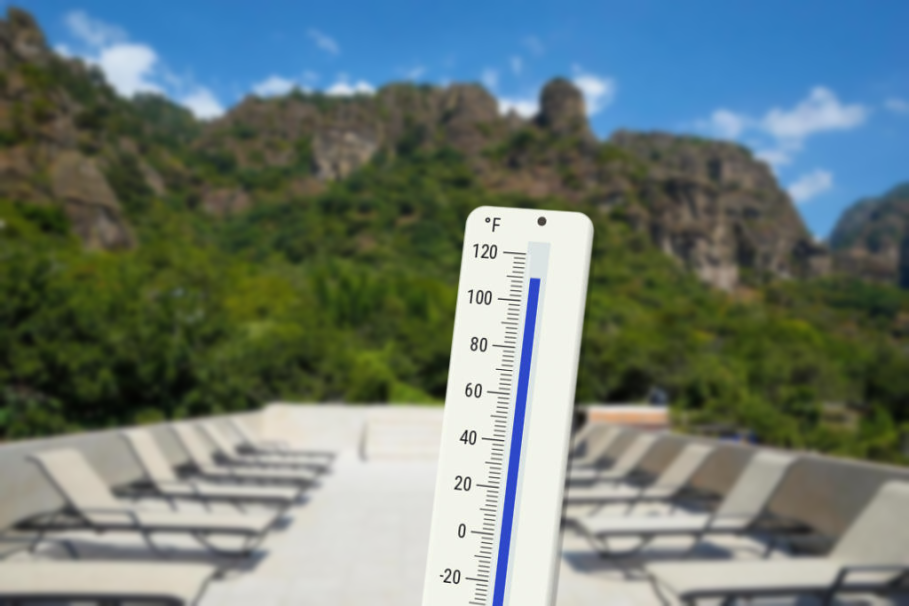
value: **110** °F
